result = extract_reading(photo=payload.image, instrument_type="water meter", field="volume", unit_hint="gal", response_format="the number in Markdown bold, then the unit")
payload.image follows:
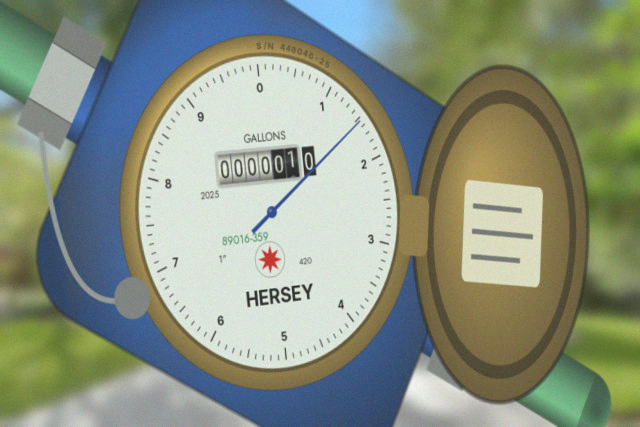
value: **11.5** gal
